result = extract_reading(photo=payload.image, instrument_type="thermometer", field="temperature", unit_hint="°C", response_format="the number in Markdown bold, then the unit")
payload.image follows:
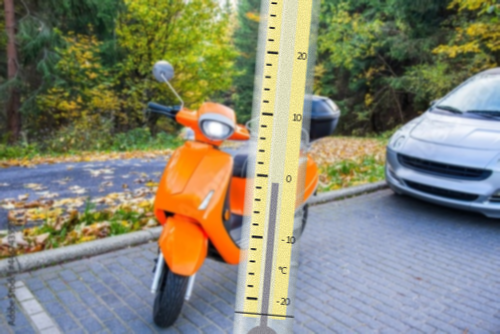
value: **-1** °C
